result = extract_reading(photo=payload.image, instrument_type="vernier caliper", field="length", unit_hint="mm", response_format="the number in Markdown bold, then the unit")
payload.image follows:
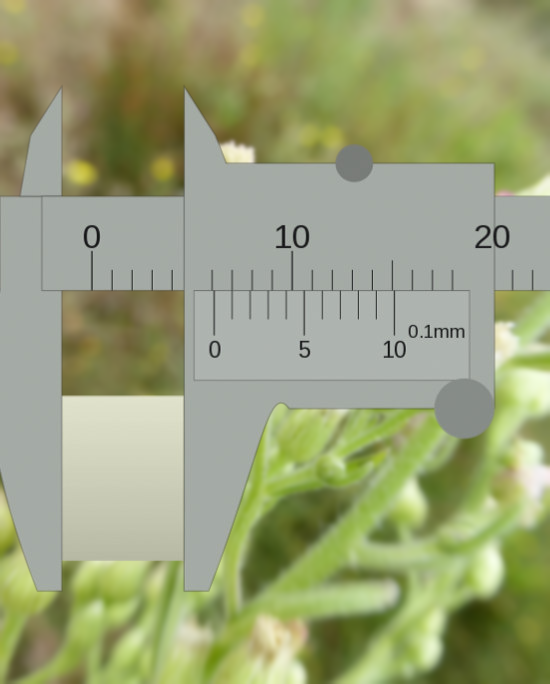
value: **6.1** mm
